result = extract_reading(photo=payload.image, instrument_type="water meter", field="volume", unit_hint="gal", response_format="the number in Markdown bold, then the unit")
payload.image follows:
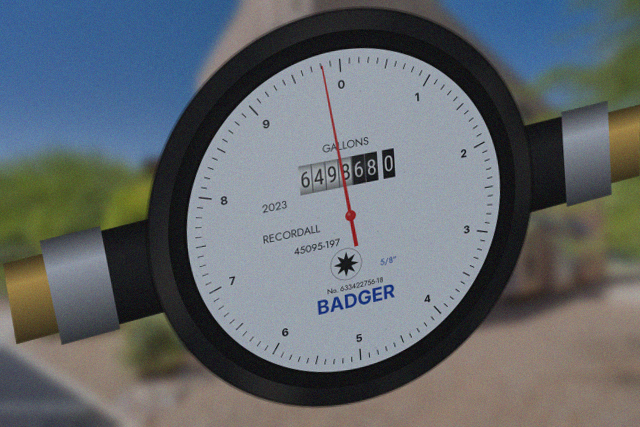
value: **6498679.8** gal
